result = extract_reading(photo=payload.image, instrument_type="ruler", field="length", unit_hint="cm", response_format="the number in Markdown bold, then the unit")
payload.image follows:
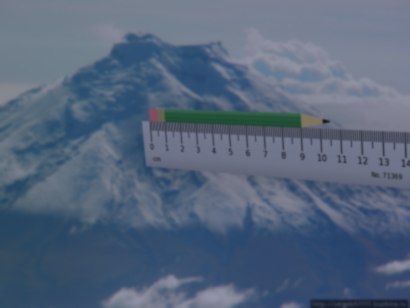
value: **10.5** cm
